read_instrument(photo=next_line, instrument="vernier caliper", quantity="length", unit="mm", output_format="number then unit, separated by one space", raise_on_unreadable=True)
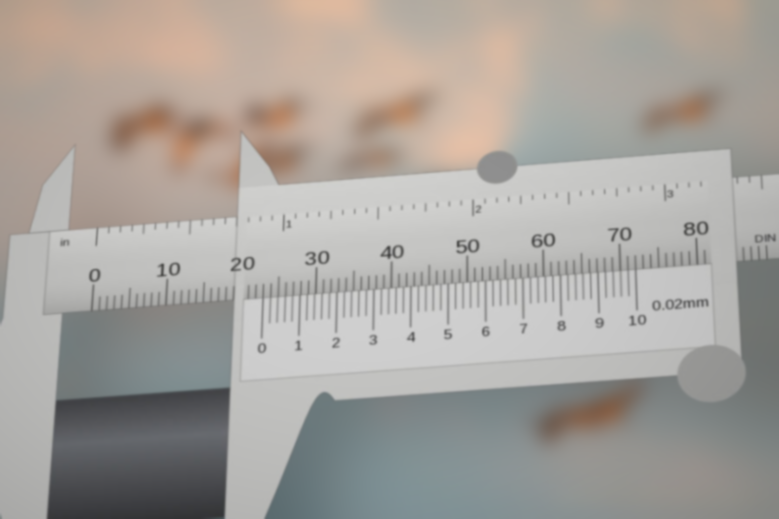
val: 23.0 mm
